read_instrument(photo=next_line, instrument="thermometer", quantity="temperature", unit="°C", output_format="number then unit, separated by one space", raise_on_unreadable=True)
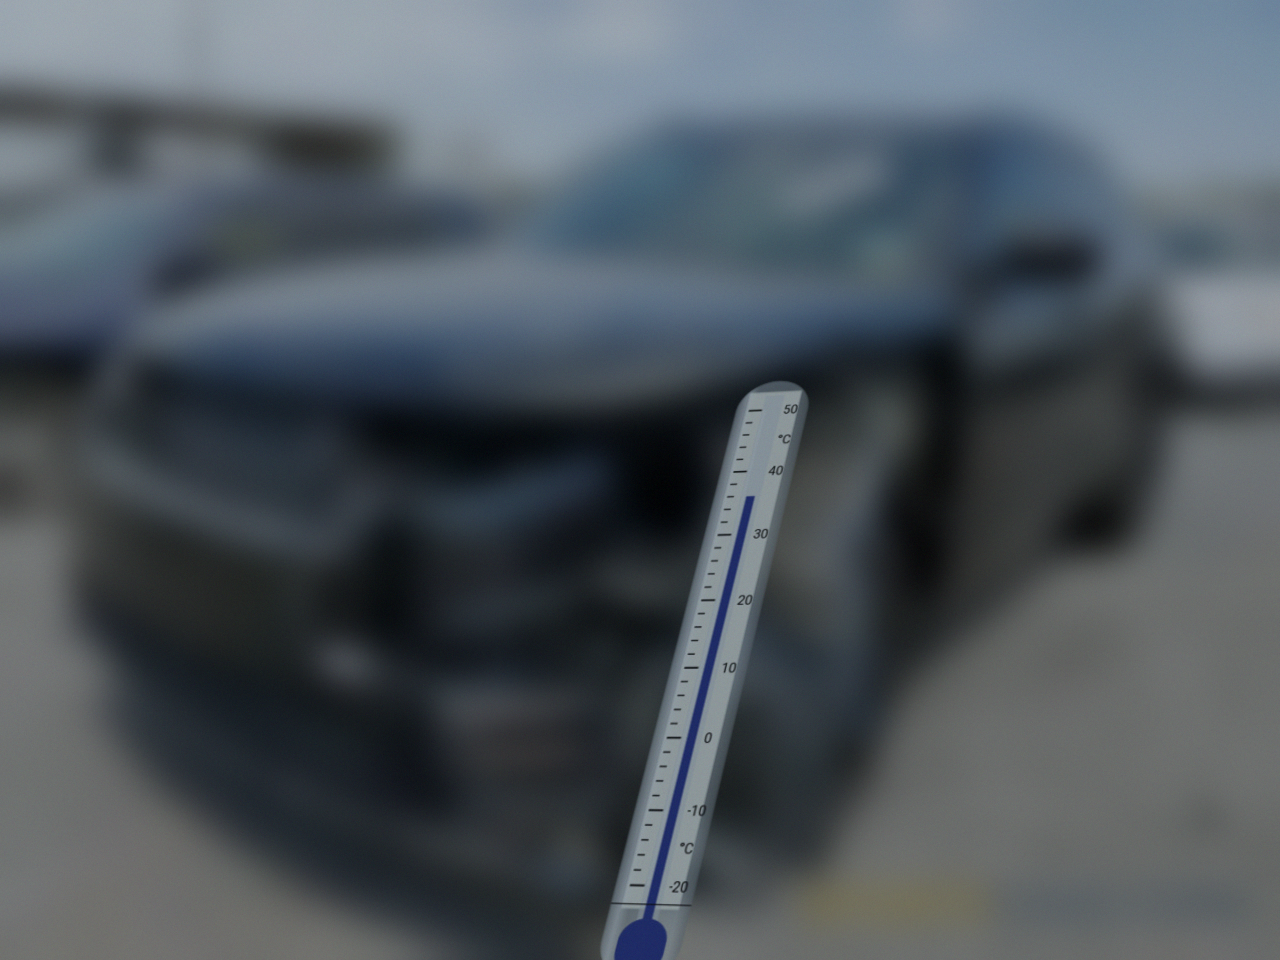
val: 36 °C
